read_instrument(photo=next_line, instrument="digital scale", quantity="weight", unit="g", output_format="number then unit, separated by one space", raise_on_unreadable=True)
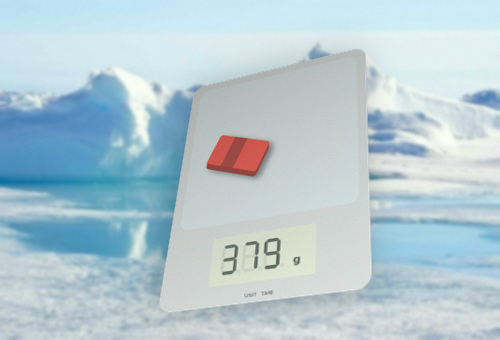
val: 379 g
